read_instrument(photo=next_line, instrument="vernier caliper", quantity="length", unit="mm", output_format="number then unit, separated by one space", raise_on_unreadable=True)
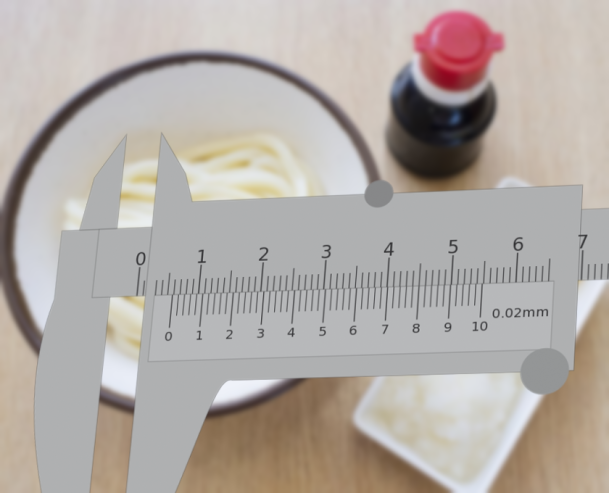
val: 5.8 mm
